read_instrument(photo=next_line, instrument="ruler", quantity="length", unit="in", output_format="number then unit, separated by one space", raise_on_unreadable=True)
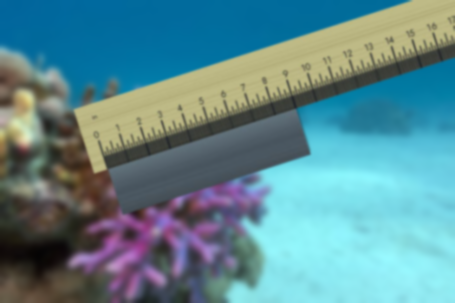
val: 9 in
